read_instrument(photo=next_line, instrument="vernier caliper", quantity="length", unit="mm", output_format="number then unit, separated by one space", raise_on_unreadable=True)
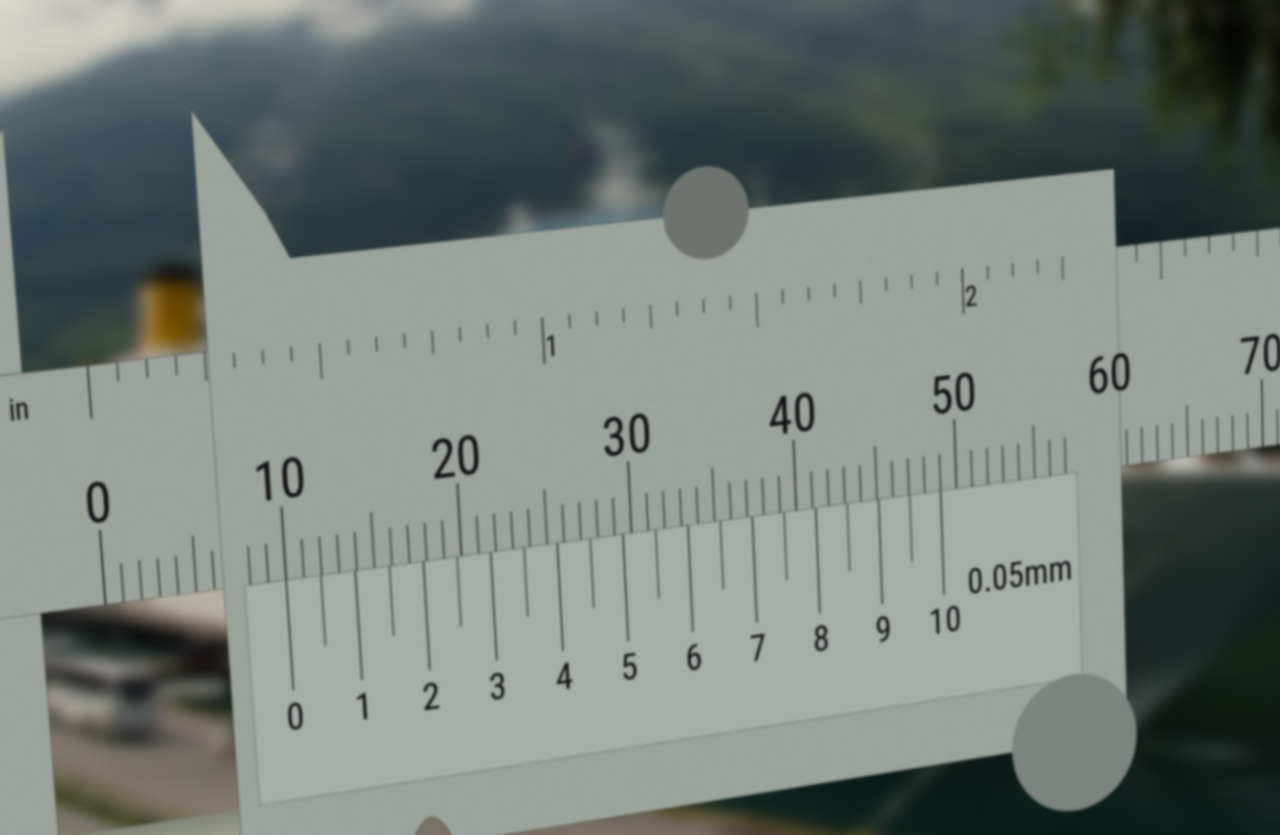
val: 10.0 mm
